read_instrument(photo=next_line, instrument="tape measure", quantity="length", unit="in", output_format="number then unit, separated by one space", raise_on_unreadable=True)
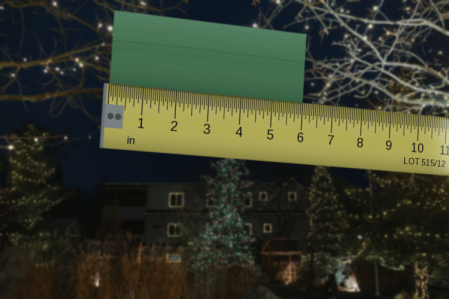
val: 6 in
